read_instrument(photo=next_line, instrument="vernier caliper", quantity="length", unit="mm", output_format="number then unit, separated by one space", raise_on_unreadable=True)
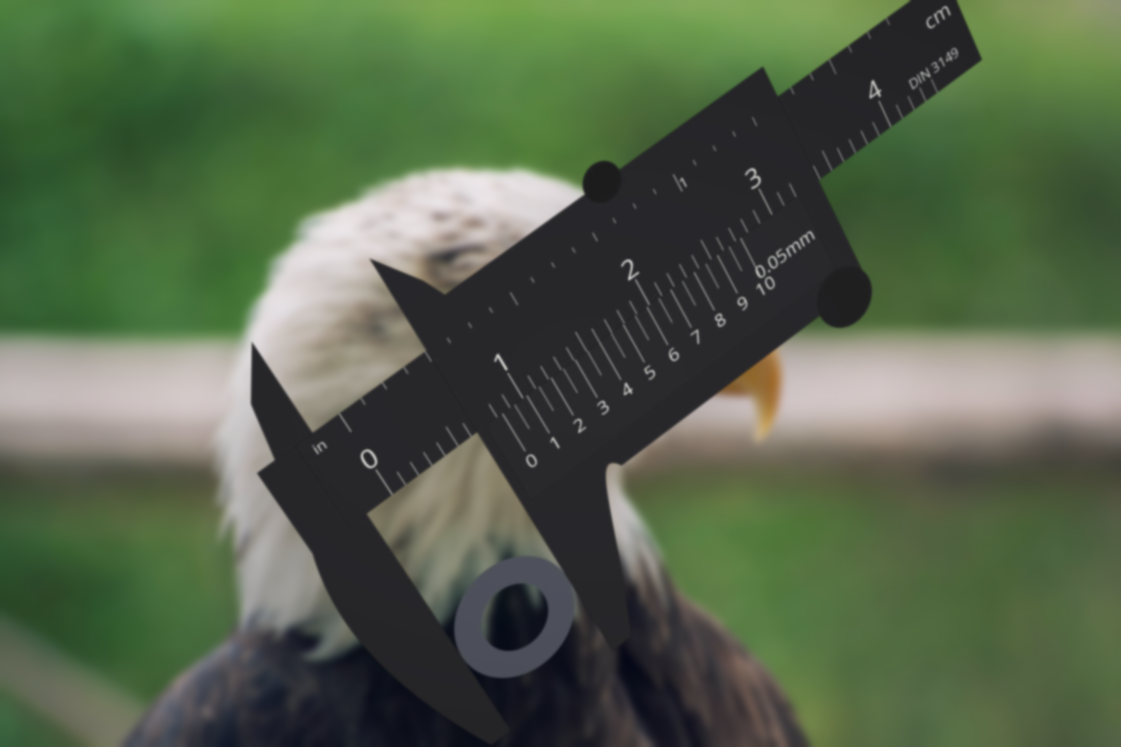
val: 8.4 mm
